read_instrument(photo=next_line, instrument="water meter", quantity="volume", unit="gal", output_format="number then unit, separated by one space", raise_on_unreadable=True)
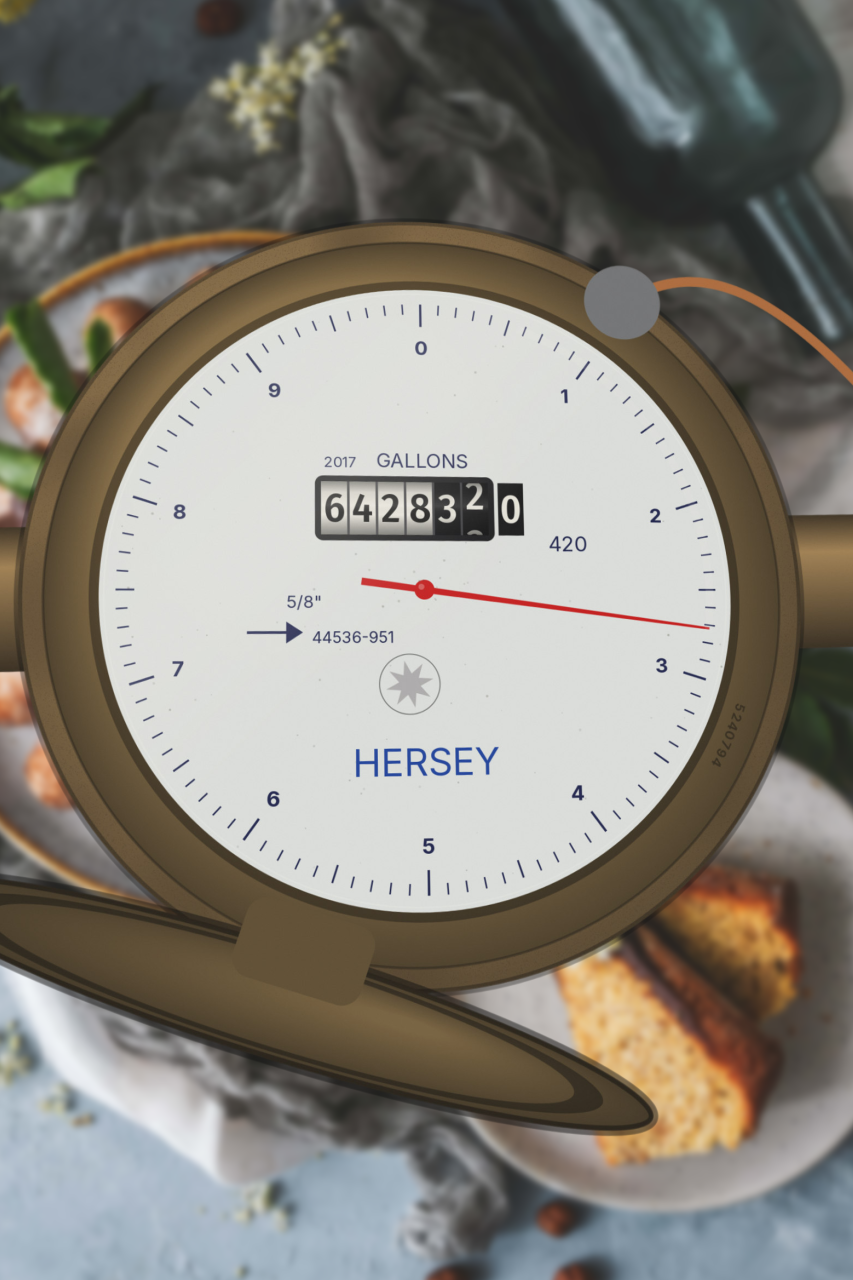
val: 6428322.7 gal
